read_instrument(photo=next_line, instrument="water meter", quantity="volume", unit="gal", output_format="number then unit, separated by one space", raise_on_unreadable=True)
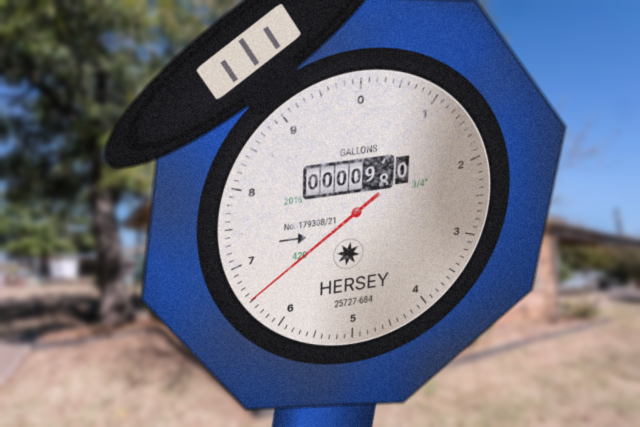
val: 976.5 gal
